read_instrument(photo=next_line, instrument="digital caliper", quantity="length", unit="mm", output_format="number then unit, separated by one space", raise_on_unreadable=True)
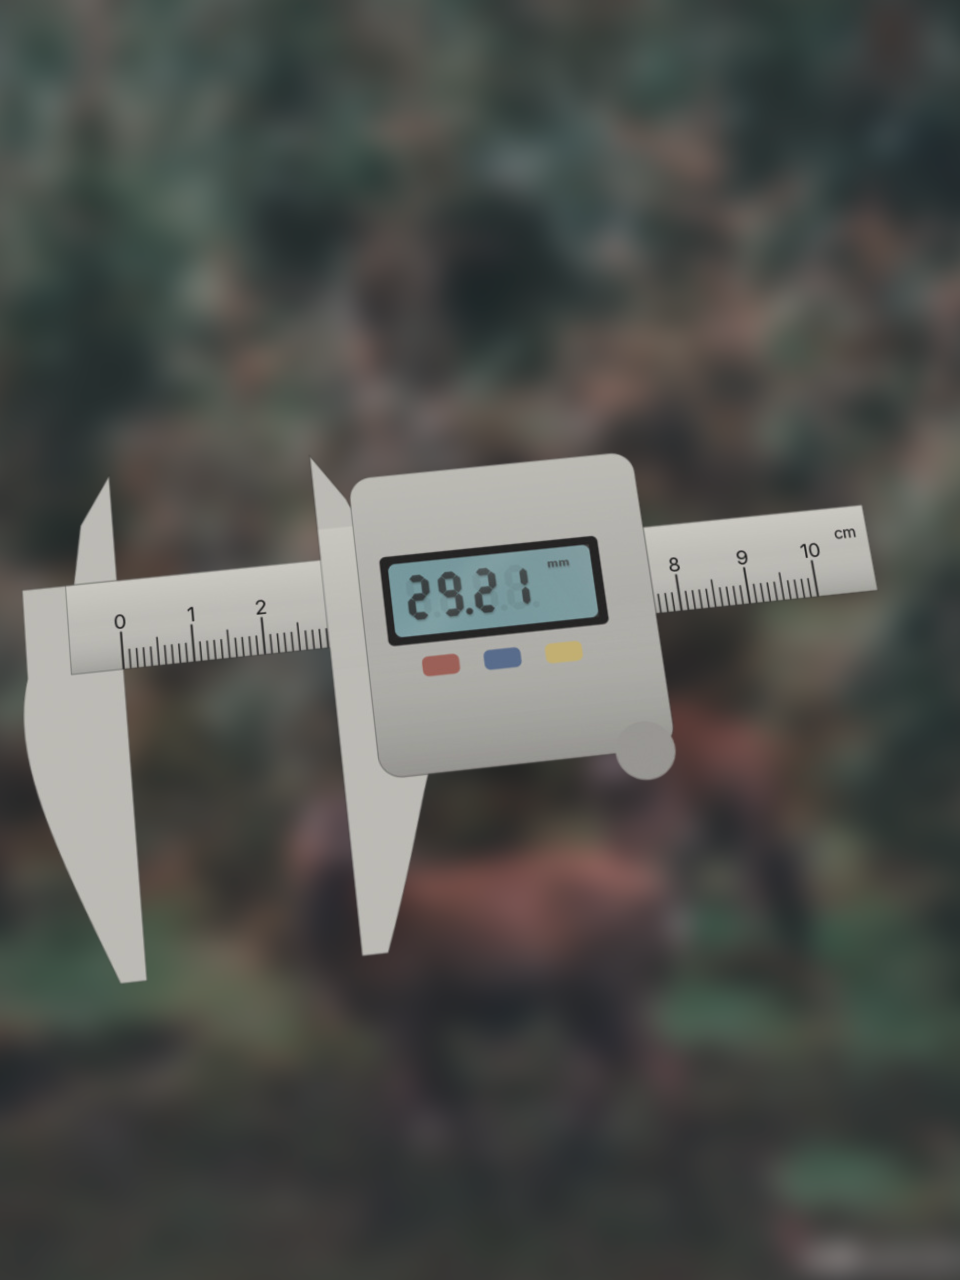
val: 29.21 mm
